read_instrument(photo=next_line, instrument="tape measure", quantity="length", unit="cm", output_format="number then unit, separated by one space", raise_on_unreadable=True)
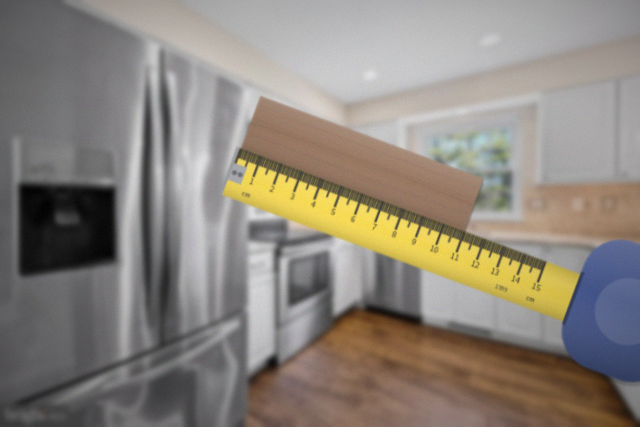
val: 11 cm
